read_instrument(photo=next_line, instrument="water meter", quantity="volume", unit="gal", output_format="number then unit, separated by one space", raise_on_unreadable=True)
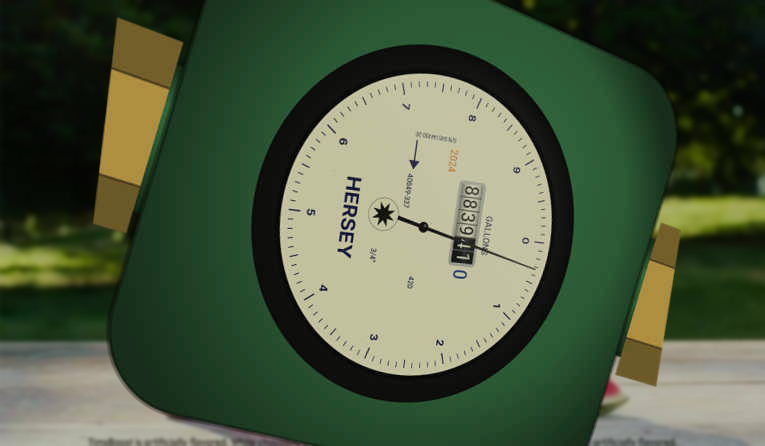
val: 8839410.3 gal
